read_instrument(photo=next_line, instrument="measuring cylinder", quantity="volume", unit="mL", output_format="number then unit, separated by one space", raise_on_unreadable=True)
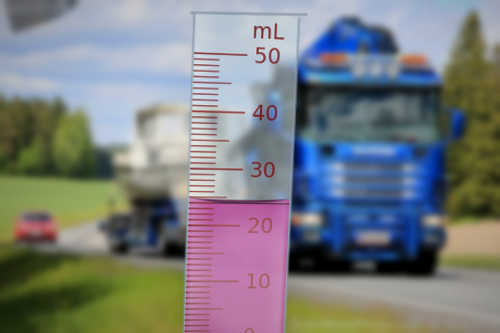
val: 24 mL
